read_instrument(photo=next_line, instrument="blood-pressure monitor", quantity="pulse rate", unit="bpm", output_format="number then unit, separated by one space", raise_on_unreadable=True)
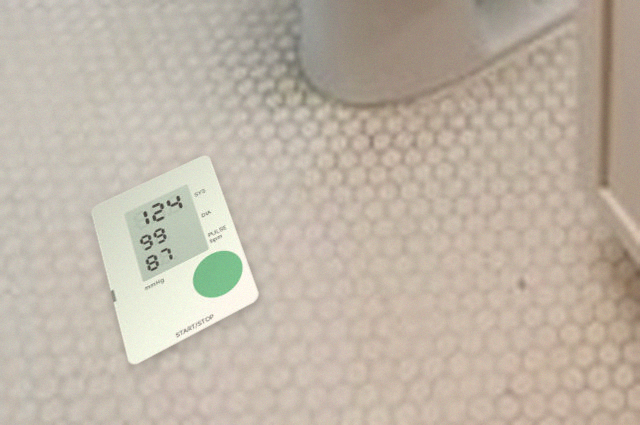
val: 87 bpm
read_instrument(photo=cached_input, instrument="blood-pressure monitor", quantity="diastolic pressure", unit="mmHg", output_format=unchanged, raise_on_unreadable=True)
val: 99 mmHg
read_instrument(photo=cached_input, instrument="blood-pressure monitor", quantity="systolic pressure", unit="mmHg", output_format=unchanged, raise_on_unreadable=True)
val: 124 mmHg
